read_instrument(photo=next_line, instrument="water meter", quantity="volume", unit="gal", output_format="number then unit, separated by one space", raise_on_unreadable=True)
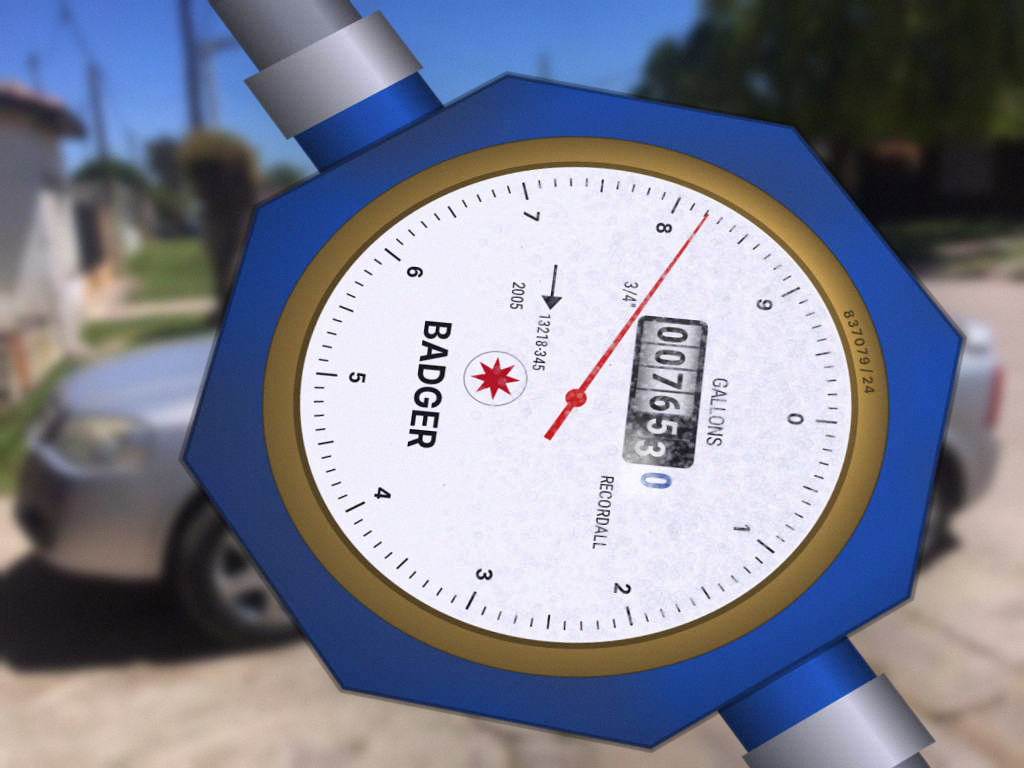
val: 76528.2 gal
